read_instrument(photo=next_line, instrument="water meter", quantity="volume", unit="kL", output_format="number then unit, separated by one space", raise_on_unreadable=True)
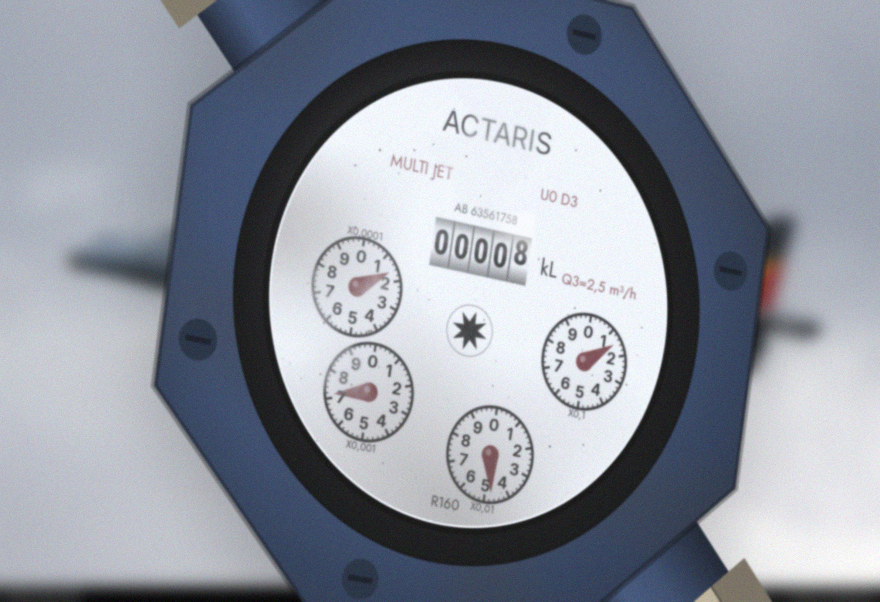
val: 8.1471 kL
